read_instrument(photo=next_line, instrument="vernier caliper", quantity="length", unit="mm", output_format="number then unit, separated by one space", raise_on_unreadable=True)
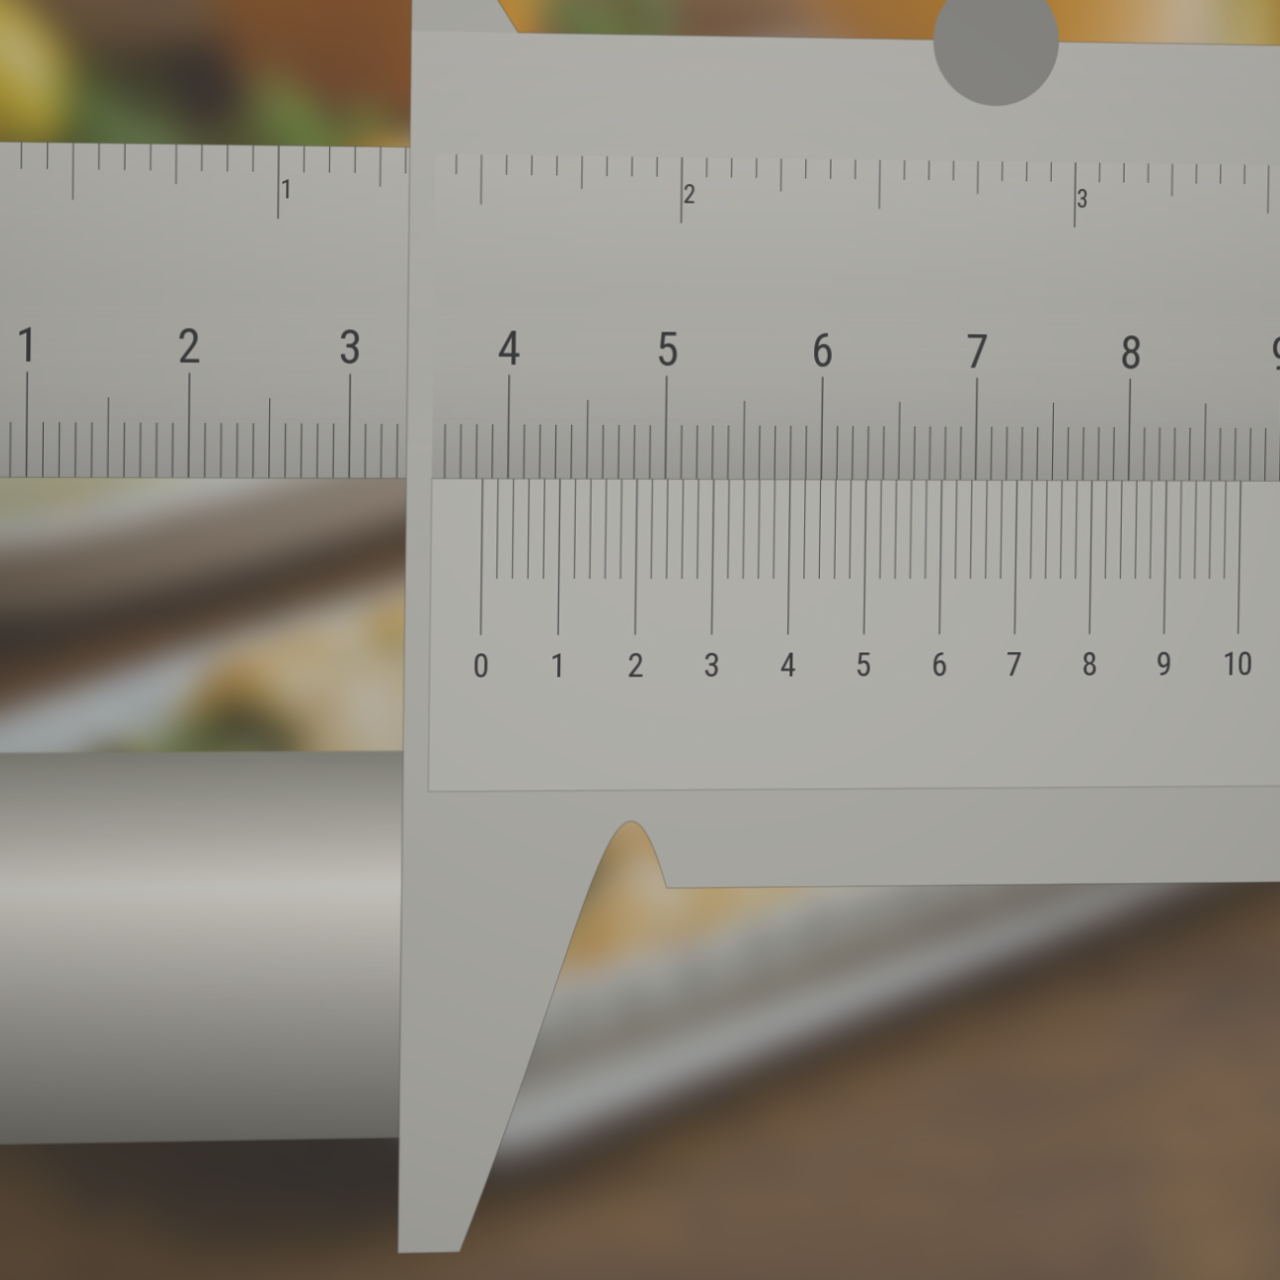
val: 38.4 mm
